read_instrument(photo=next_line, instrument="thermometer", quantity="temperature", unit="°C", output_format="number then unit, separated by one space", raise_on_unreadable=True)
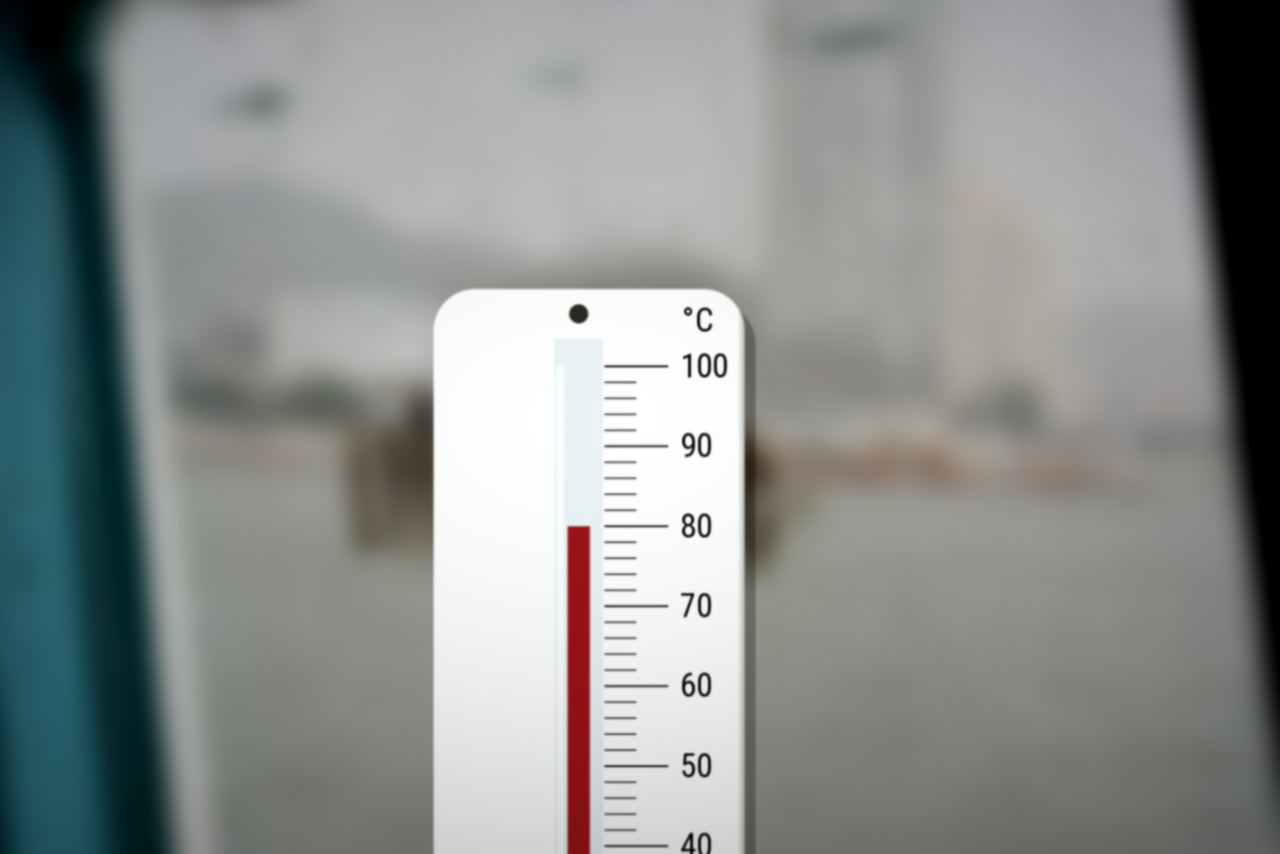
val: 80 °C
